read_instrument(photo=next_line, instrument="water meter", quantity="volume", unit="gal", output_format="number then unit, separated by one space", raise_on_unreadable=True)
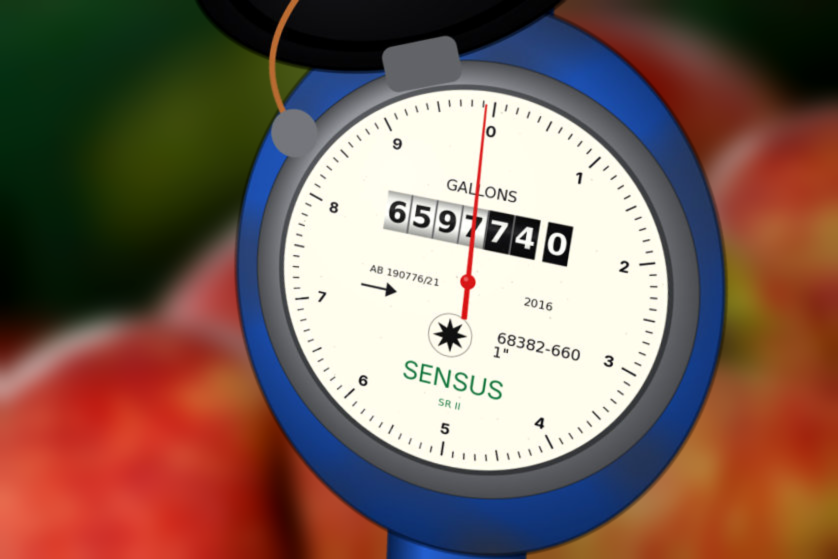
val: 6597739.9 gal
